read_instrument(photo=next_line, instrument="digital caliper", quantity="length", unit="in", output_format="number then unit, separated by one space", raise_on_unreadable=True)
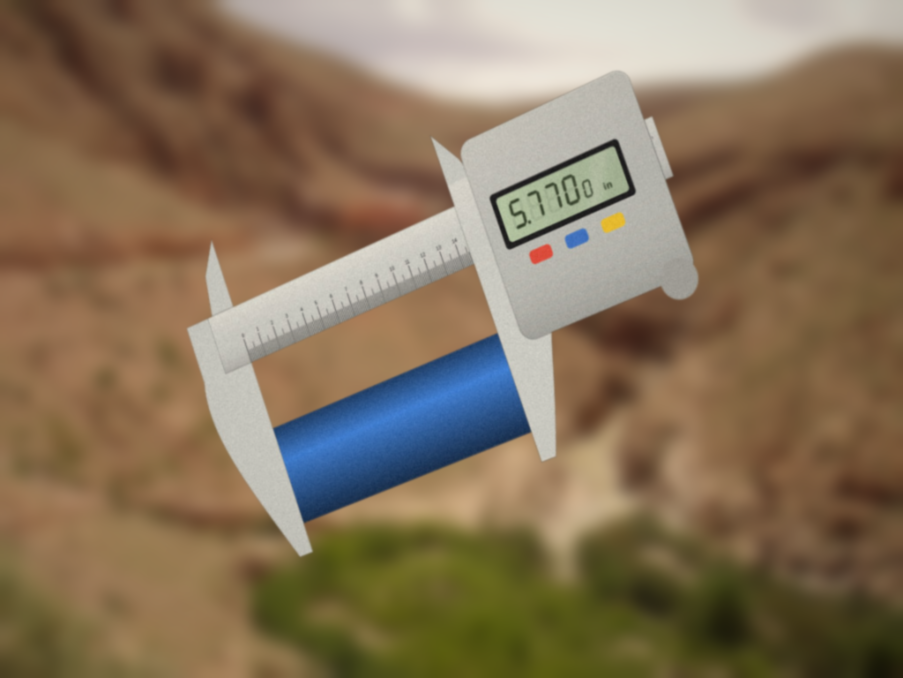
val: 5.7700 in
